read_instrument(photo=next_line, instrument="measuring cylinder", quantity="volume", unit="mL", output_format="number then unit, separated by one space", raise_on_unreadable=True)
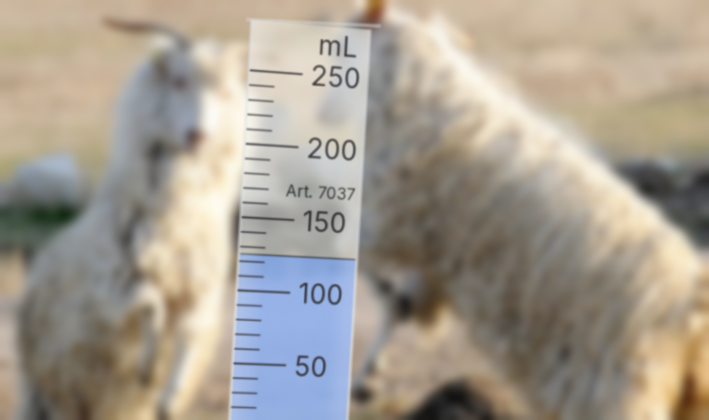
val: 125 mL
